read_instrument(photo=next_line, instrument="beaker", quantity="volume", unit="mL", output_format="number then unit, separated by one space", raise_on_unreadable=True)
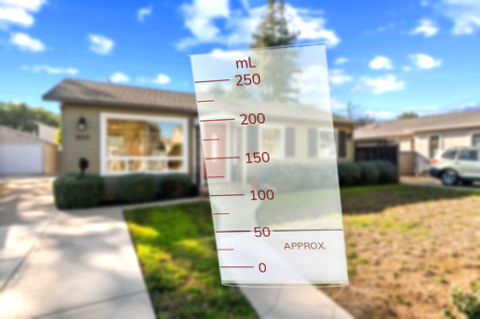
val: 50 mL
